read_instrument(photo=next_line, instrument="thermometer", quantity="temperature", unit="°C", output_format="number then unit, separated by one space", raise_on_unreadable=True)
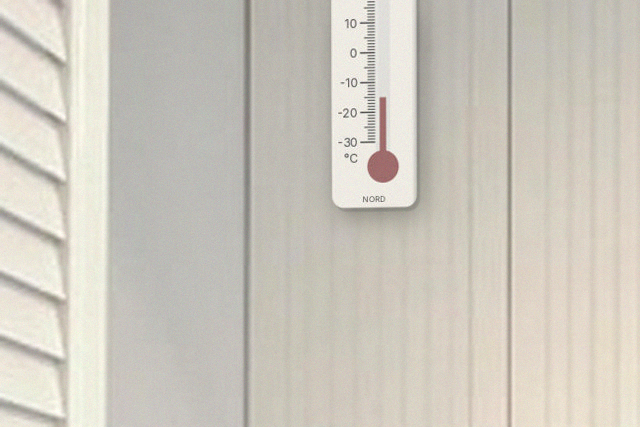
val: -15 °C
